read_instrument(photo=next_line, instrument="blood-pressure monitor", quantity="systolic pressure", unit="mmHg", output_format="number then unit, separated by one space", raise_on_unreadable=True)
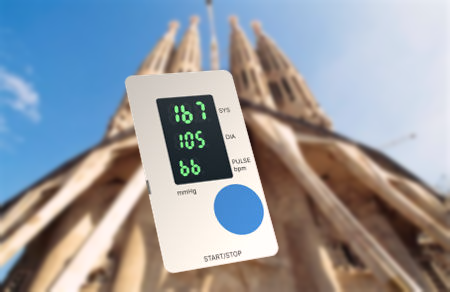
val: 167 mmHg
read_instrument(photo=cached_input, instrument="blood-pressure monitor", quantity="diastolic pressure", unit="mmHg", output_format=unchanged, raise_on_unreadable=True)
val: 105 mmHg
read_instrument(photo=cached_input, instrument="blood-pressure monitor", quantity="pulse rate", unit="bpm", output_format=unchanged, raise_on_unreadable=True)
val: 66 bpm
